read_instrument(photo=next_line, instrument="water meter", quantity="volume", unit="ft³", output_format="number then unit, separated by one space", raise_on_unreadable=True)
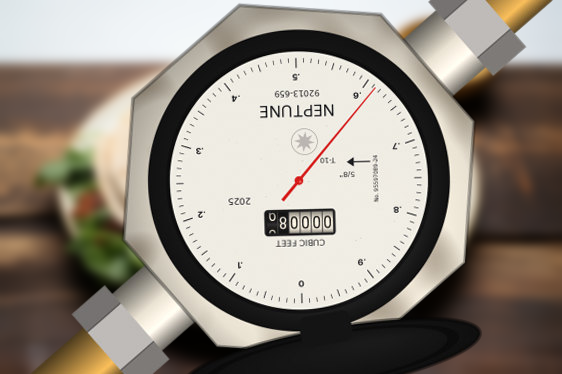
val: 88.61 ft³
